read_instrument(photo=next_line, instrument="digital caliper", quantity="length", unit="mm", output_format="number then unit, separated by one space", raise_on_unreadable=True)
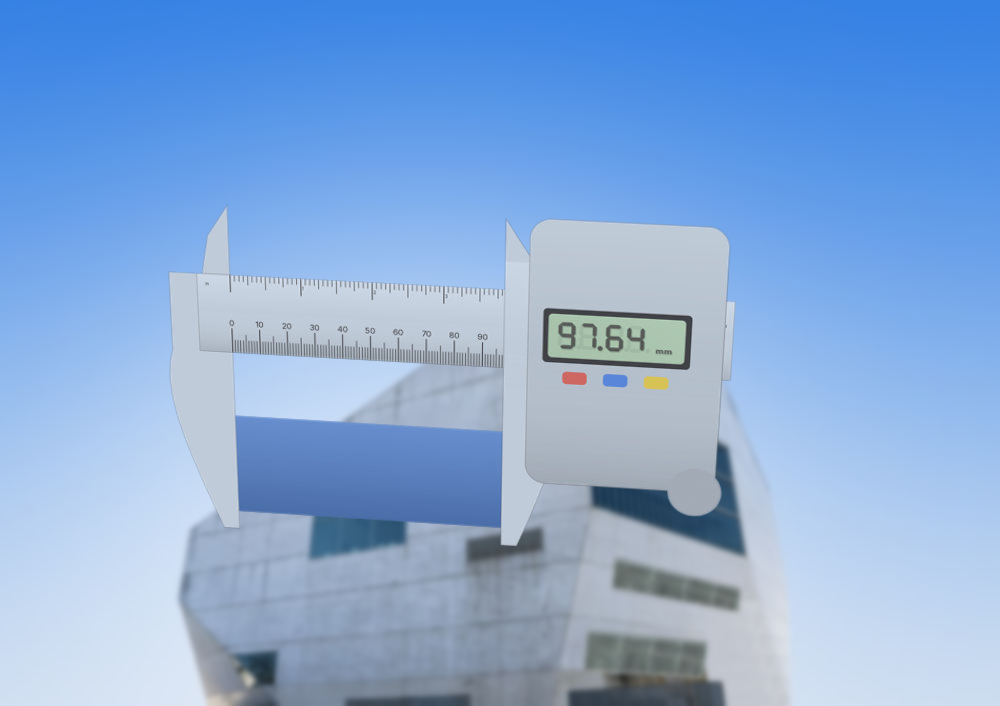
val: 97.64 mm
